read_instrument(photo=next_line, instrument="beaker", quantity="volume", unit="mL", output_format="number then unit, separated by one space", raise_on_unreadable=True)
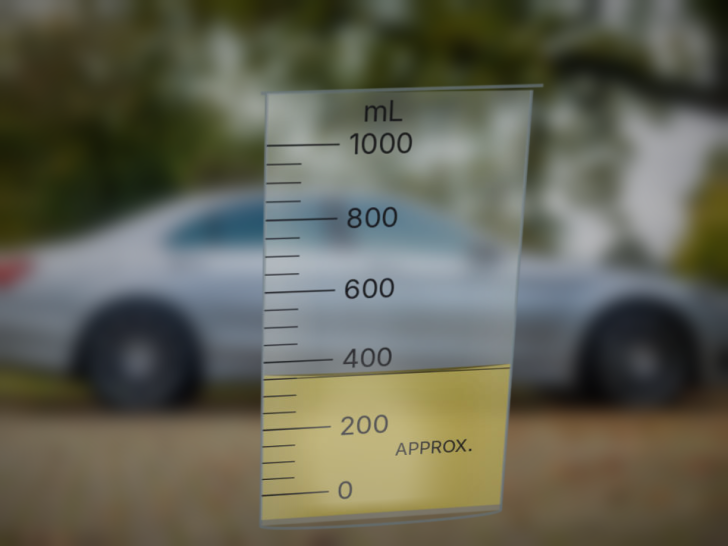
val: 350 mL
